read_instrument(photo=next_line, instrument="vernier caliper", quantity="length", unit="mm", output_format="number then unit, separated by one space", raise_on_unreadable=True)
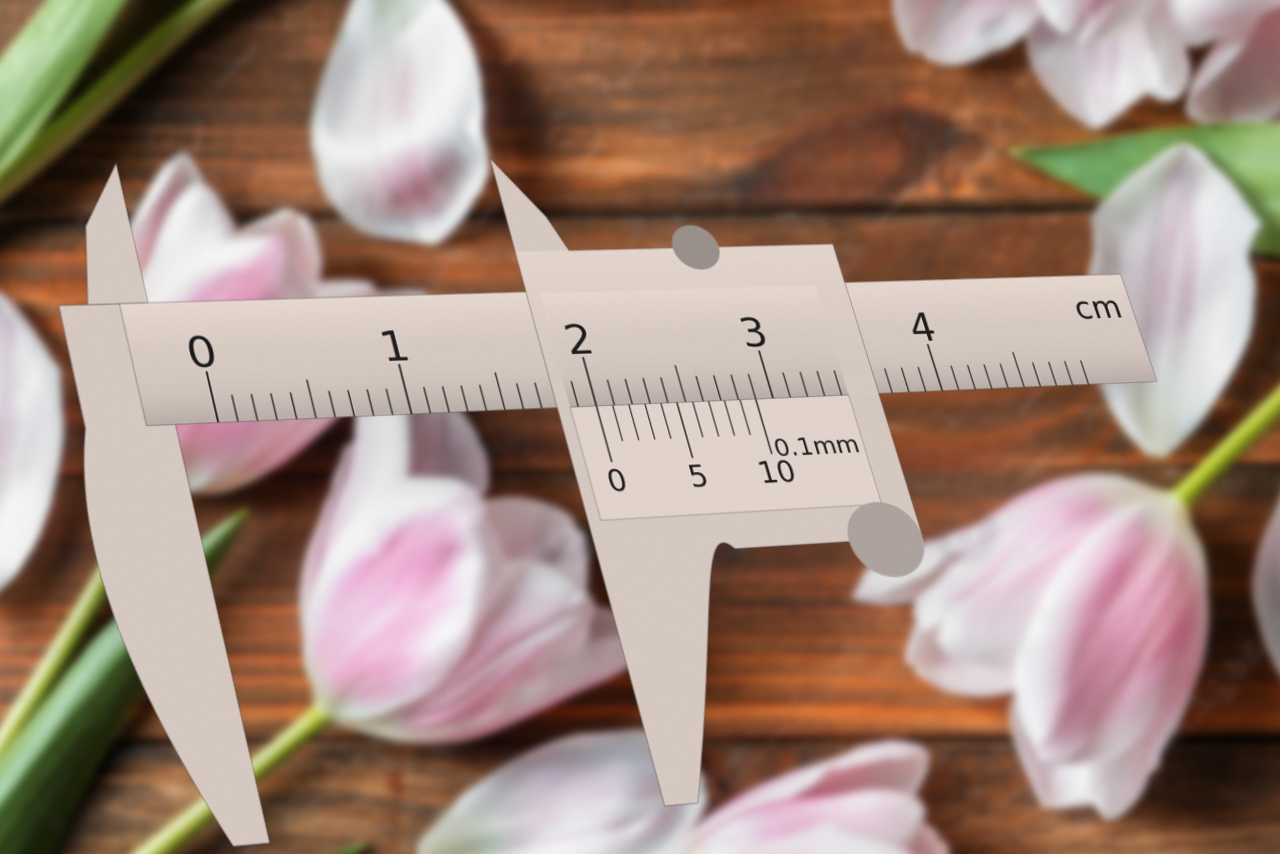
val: 20.0 mm
